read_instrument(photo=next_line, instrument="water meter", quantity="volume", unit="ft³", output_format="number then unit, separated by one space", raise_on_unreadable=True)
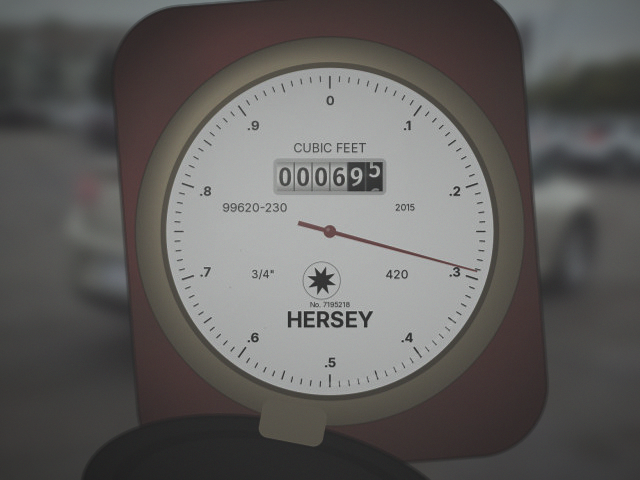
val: 695.29 ft³
